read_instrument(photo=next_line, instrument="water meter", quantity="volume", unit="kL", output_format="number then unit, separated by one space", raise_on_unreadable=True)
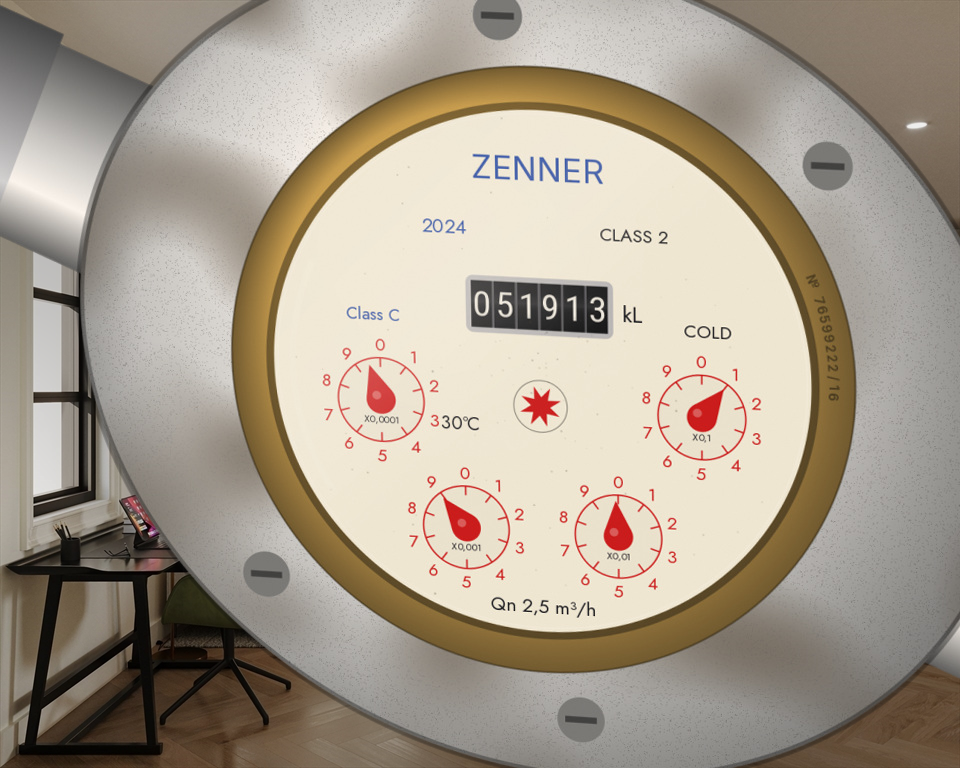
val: 51913.0989 kL
